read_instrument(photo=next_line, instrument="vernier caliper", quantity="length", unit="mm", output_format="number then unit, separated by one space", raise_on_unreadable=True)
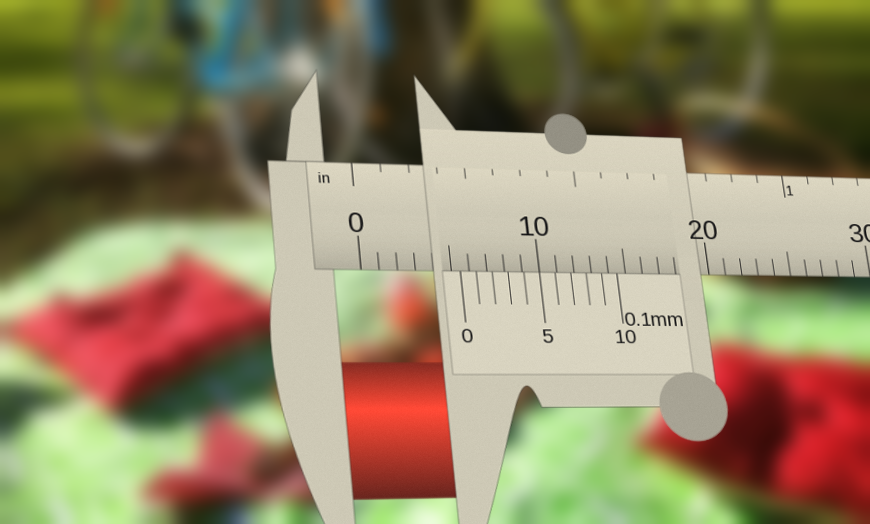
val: 5.5 mm
